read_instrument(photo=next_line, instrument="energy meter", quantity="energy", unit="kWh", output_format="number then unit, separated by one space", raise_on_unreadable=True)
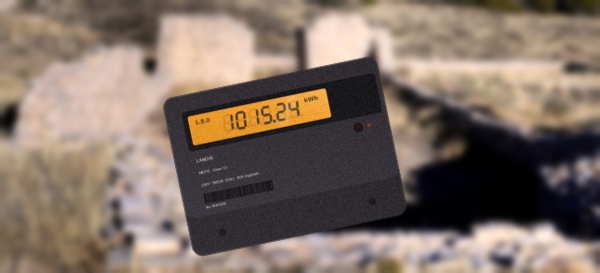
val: 1015.24 kWh
